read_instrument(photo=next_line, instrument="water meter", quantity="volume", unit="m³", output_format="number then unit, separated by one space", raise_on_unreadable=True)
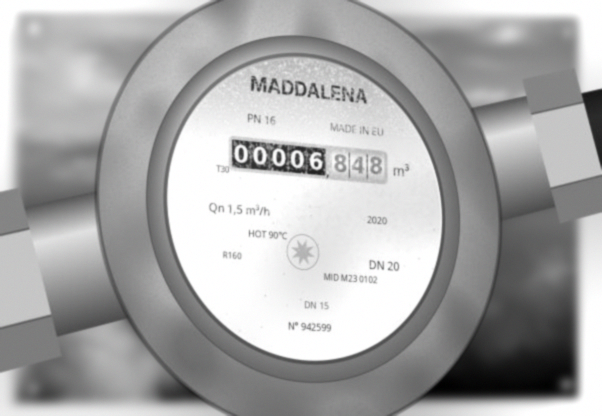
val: 6.848 m³
